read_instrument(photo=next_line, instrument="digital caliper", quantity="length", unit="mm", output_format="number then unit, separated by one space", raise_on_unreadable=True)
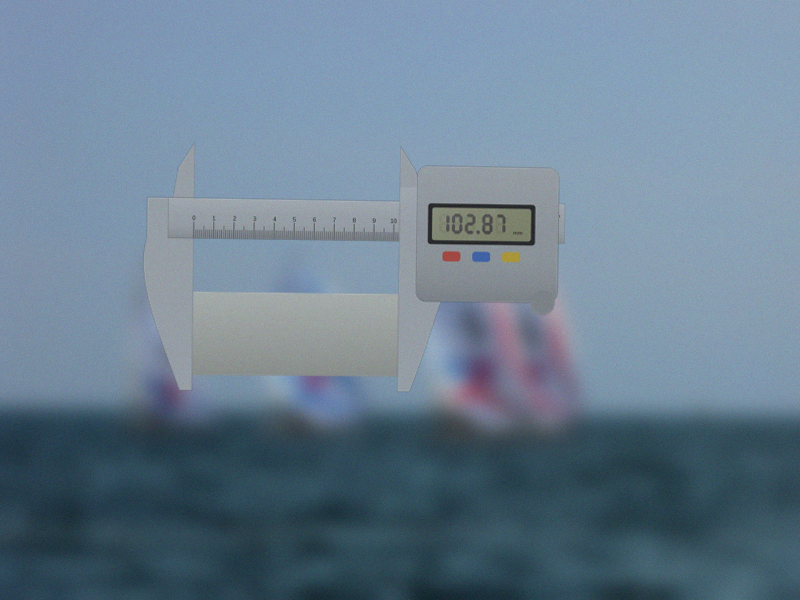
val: 102.87 mm
